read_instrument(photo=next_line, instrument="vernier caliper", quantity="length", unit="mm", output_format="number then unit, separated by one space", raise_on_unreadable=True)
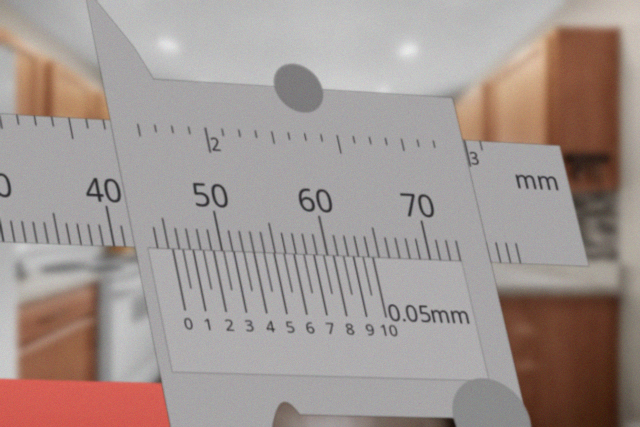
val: 45.4 mm
